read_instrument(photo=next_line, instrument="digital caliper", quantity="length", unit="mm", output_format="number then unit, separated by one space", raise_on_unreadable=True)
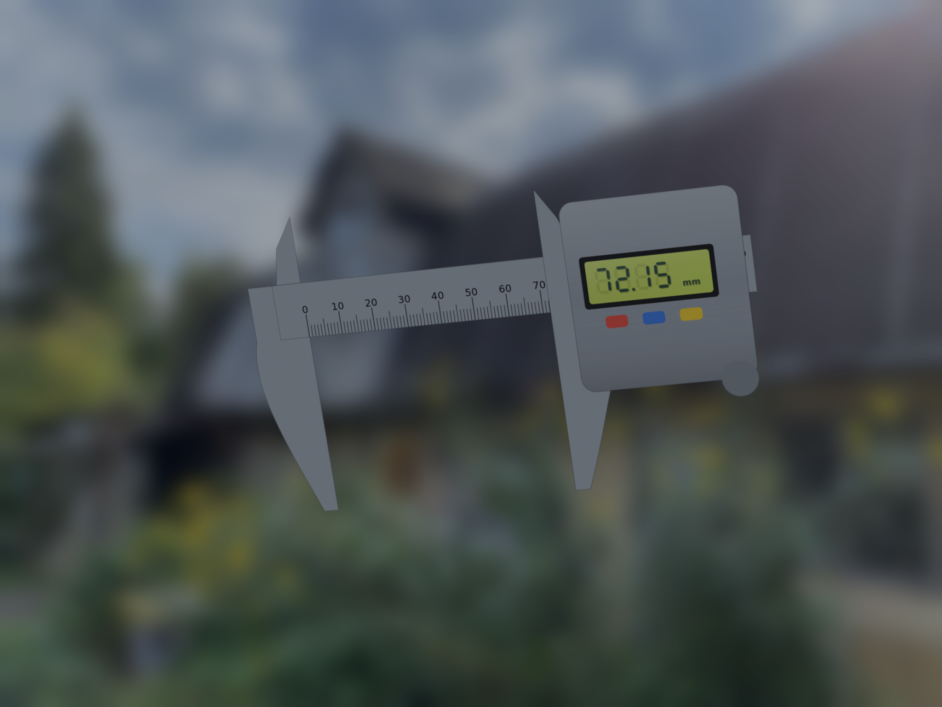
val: 72.15 mm
